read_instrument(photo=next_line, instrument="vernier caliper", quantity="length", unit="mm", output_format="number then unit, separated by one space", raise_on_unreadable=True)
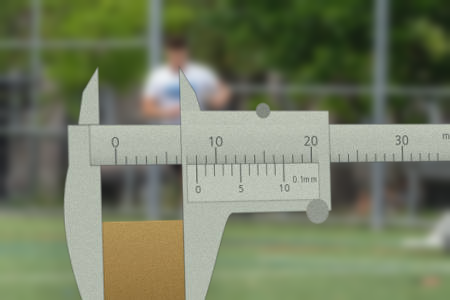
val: 8.0 mm
